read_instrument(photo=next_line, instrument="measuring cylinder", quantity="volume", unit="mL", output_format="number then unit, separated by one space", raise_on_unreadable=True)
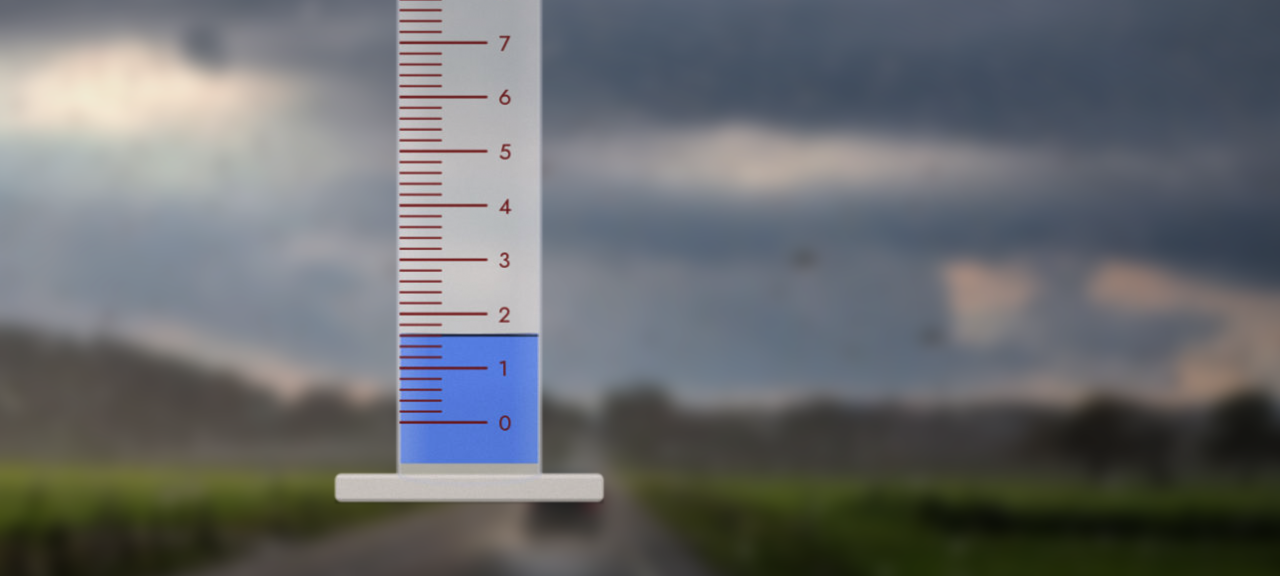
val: 1.6 mL
